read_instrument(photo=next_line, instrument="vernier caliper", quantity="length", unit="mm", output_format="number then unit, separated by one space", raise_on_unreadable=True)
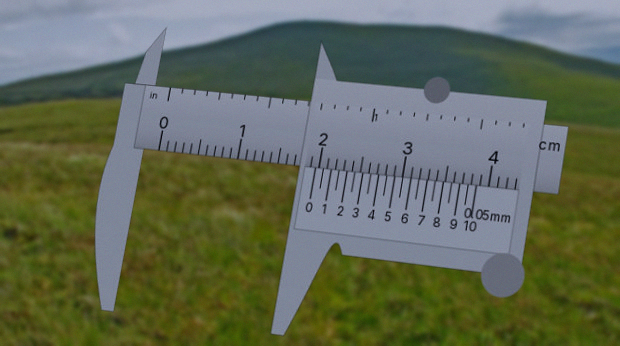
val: 19.6 mm
